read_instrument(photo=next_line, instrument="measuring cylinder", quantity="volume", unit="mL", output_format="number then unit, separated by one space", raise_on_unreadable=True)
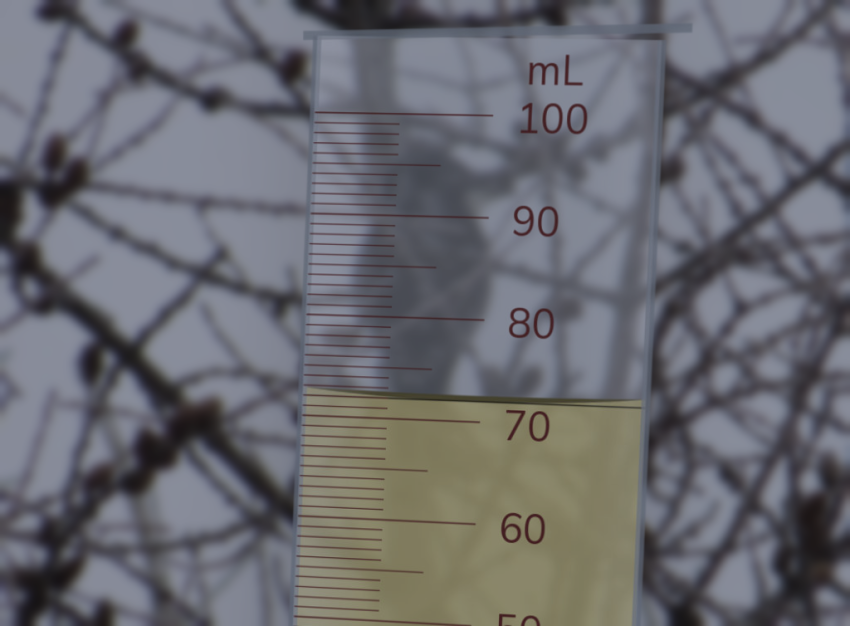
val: 72 mL
